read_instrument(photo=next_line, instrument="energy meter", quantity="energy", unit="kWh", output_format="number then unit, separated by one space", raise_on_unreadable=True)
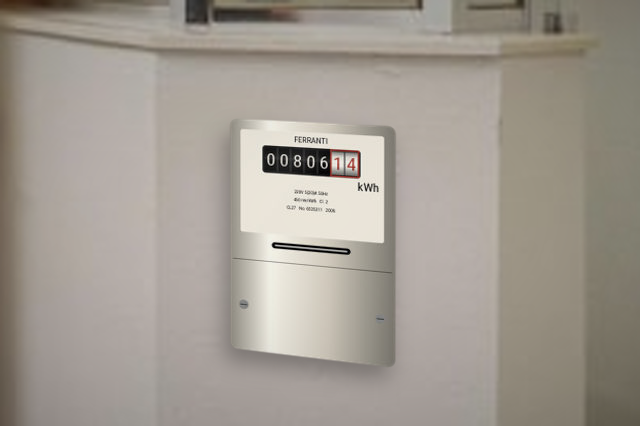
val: 806.14 kWh
